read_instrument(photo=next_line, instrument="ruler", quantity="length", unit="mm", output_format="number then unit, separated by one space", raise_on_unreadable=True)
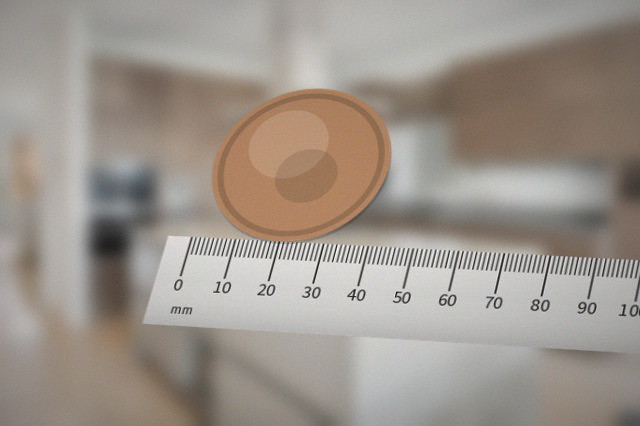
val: 40 mm
